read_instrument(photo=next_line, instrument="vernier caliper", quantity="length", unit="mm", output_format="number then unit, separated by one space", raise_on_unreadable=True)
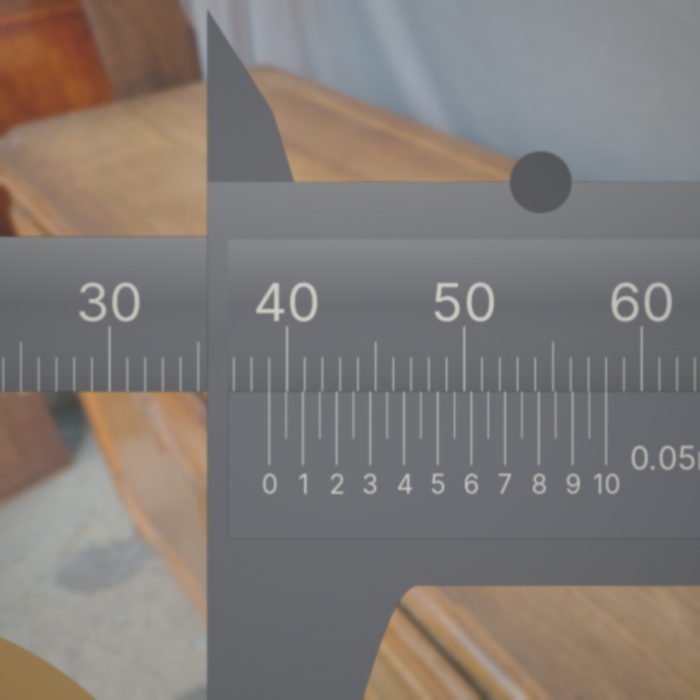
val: 39.0 mm
